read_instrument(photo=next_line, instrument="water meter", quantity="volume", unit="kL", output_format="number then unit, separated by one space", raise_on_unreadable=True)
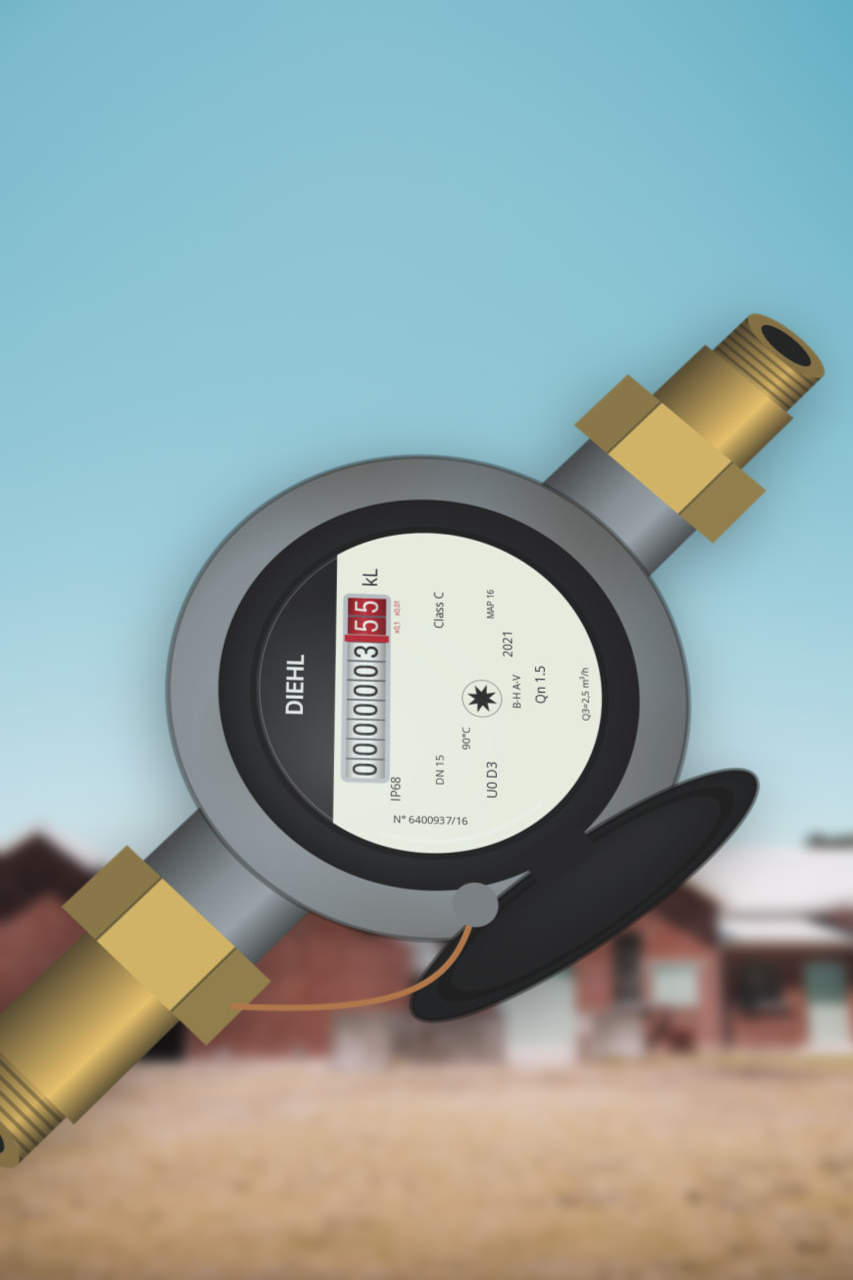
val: 3.55 kL
